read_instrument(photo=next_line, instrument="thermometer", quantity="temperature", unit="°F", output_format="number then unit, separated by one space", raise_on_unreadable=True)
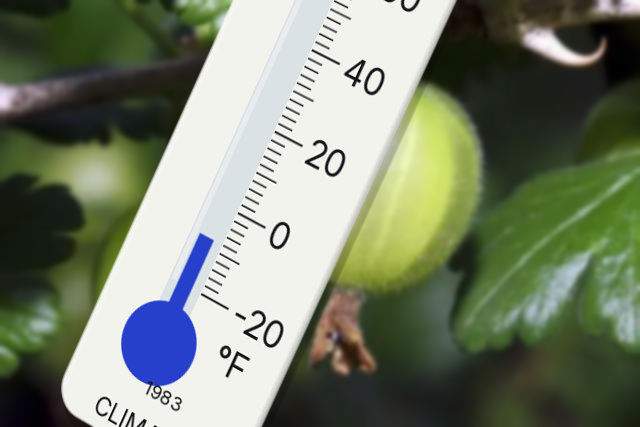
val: -8 °F
